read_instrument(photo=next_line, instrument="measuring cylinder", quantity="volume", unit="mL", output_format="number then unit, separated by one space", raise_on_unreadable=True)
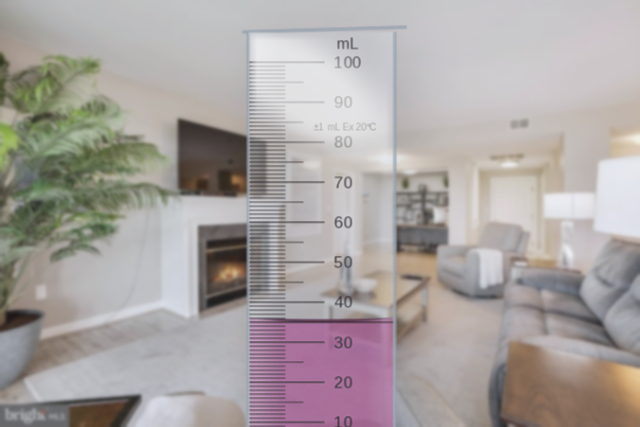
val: 35 mL
